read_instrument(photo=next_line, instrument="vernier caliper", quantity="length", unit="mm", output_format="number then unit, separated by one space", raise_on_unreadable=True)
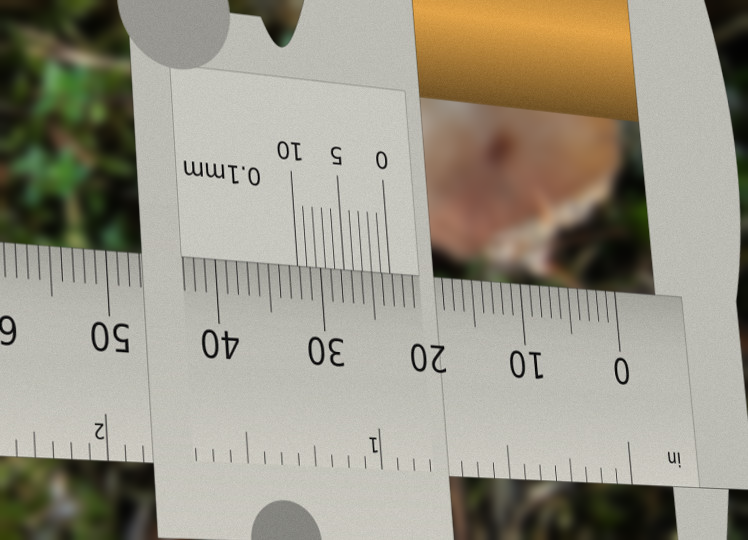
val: 23.2 mm
